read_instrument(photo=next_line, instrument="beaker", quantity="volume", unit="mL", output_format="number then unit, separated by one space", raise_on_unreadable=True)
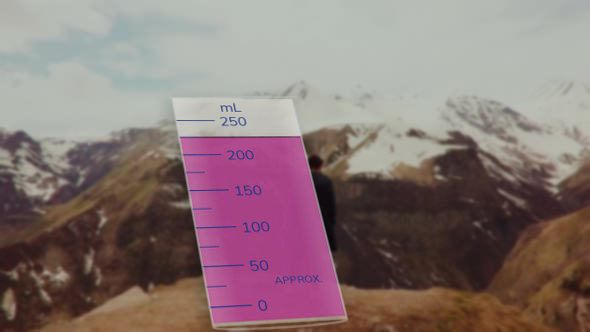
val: 225 mL
